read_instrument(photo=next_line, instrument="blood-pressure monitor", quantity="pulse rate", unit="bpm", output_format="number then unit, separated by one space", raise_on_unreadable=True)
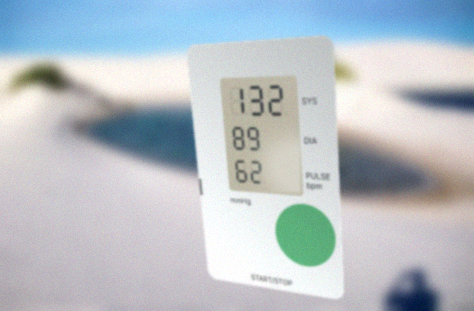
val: 62 bpm
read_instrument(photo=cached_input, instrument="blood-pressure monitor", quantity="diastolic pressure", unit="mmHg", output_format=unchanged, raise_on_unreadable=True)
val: 89 mmHg
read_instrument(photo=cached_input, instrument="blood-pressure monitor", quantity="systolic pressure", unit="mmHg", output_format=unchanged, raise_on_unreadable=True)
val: 132 mmHg
